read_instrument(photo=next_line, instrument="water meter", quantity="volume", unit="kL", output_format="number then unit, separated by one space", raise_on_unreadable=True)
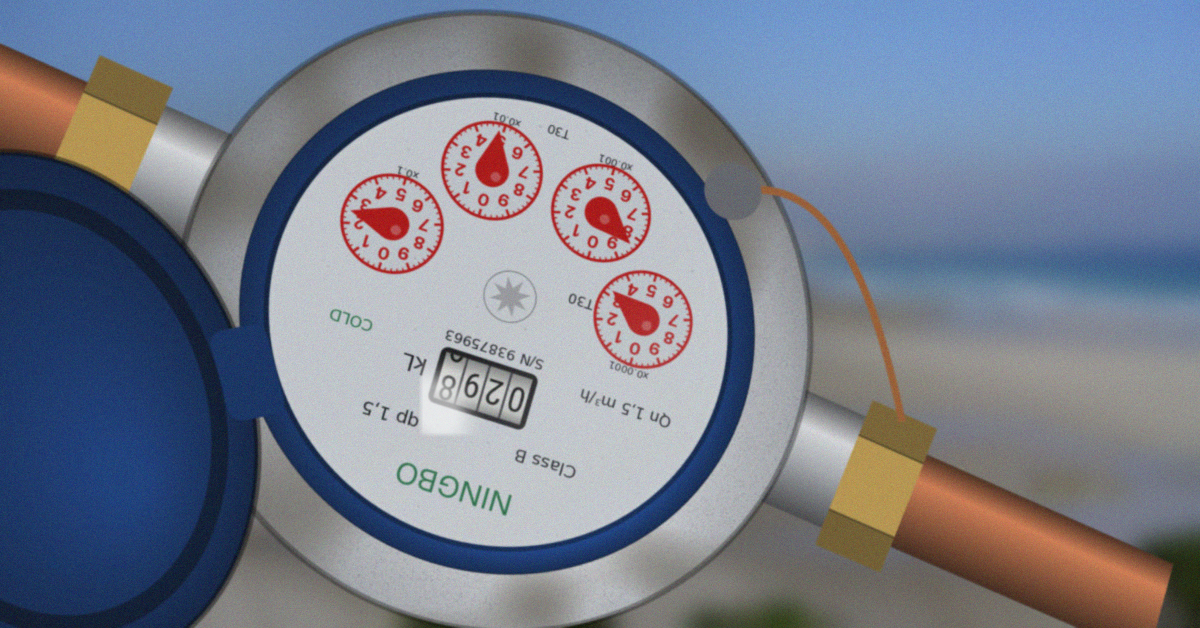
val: 298.2483 kL
